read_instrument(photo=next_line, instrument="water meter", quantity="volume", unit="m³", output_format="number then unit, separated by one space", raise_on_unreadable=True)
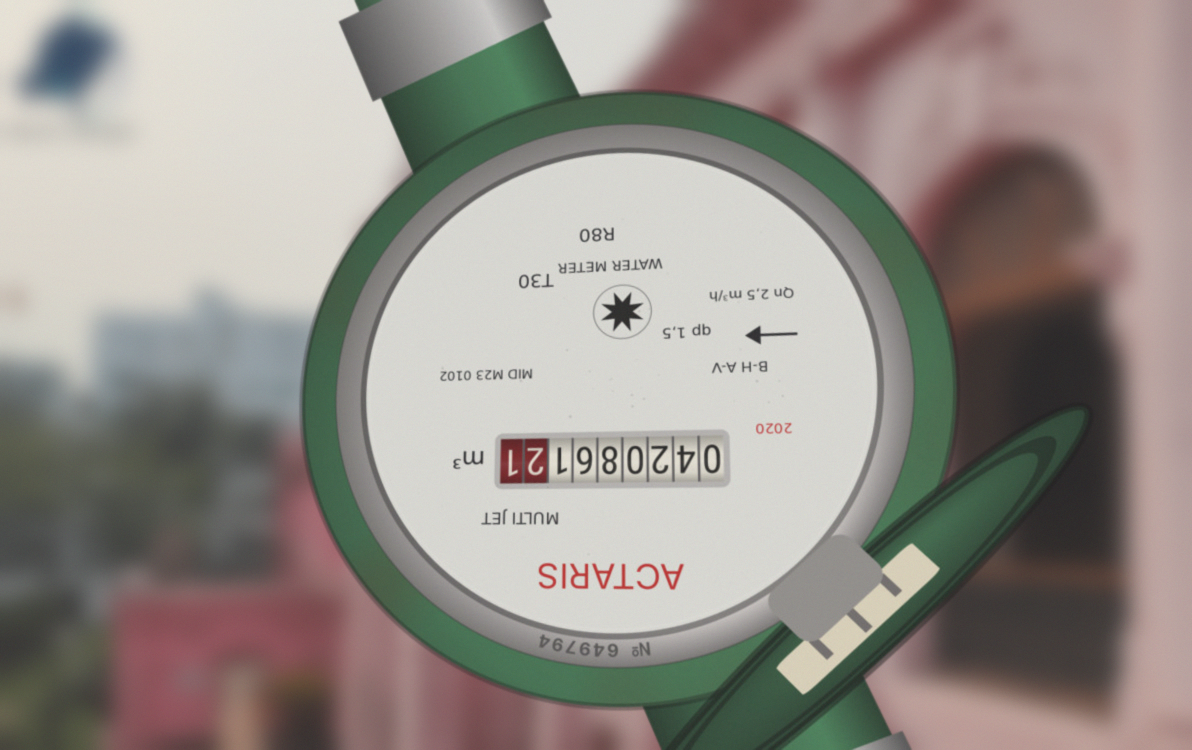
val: 420861.21 m³
